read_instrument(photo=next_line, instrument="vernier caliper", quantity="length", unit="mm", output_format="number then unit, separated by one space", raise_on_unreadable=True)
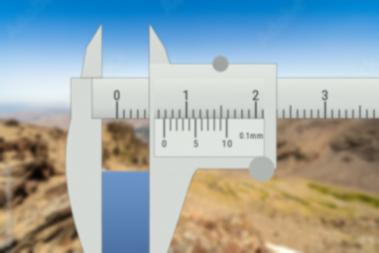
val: 6.8 mm
